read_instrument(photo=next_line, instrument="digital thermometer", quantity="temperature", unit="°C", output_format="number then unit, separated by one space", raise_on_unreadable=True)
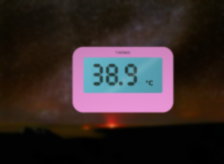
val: 38.9 °C
